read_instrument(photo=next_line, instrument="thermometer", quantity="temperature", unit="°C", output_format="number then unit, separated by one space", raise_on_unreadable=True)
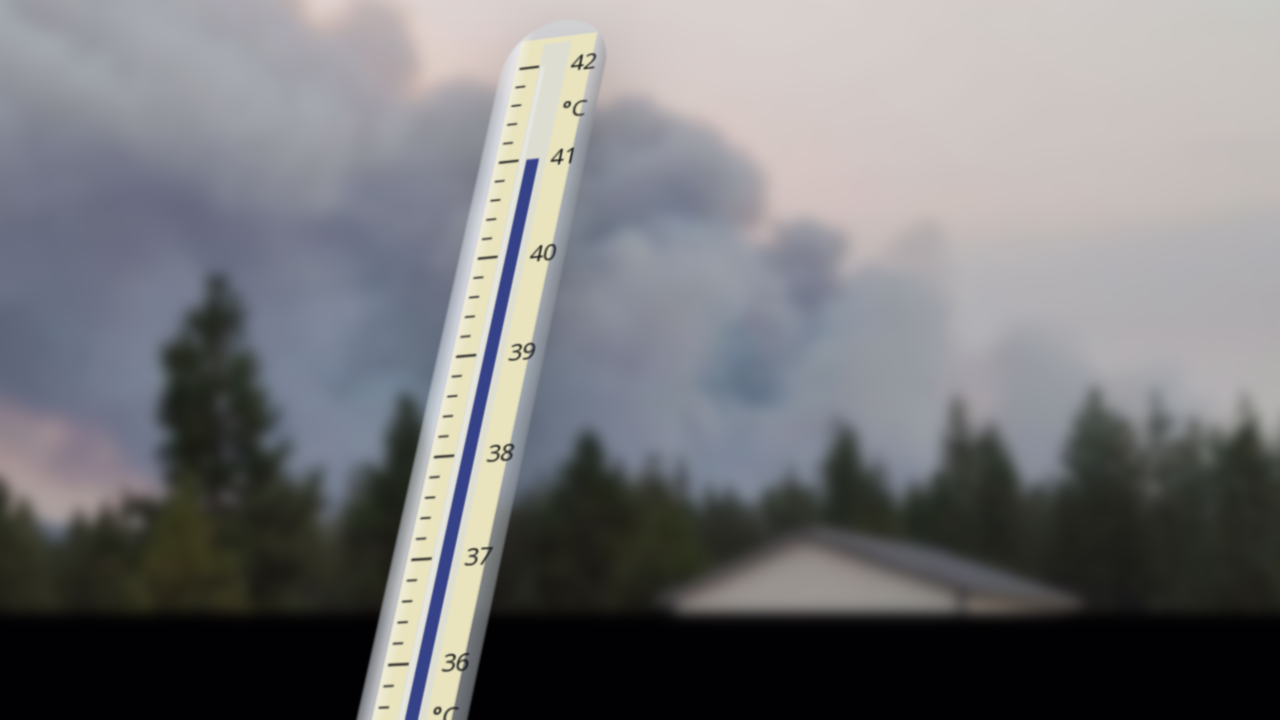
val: 41 °C
